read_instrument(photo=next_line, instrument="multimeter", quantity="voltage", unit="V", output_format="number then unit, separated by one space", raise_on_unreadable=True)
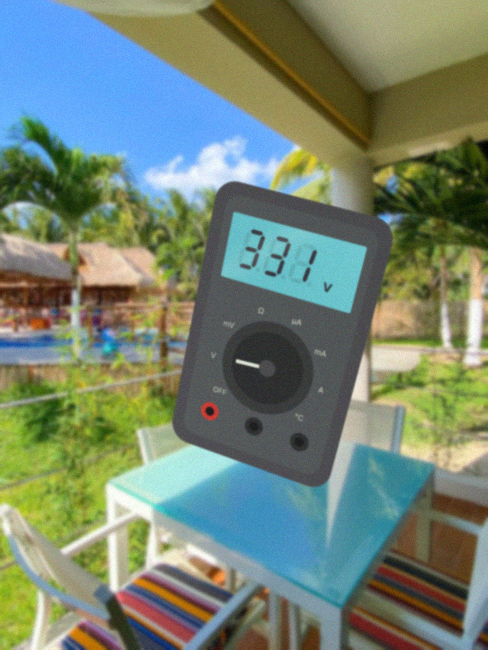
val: 331 V
